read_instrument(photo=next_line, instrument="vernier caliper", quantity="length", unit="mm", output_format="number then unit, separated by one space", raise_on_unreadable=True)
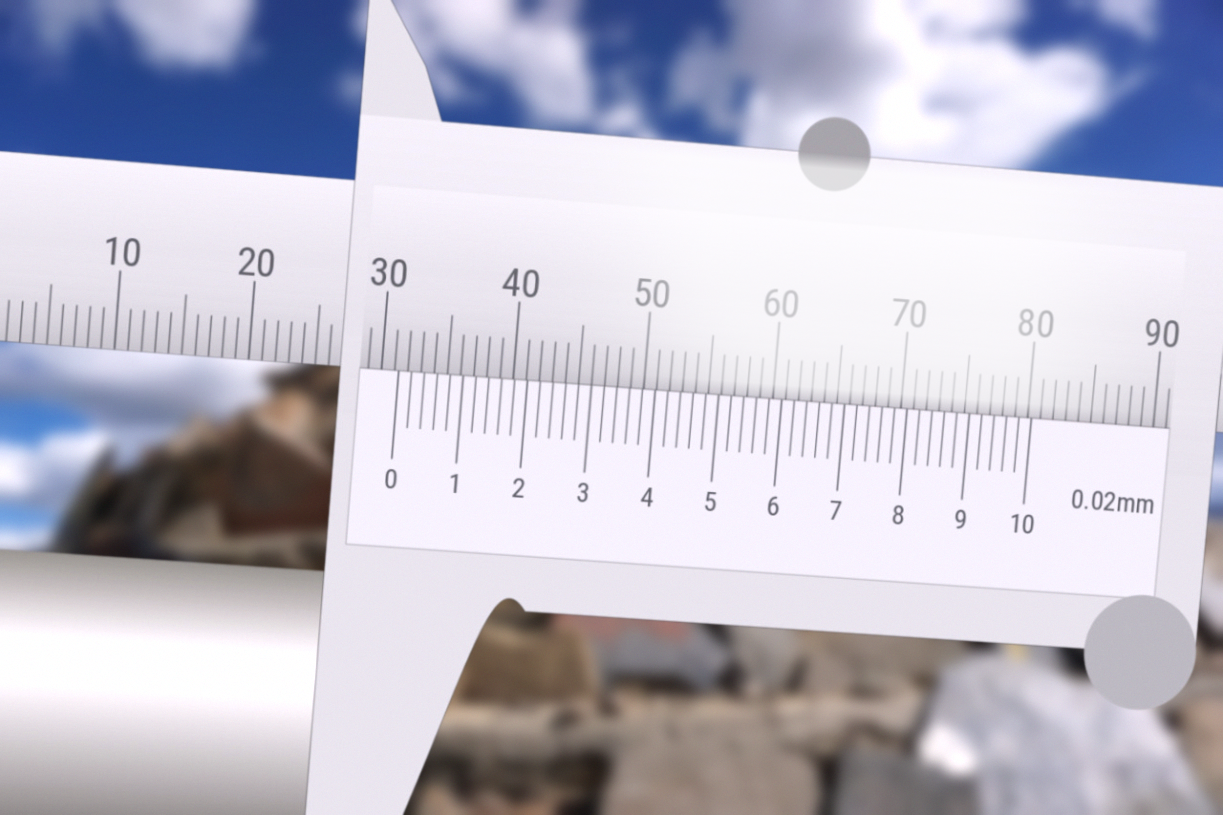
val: 31.3 mm
